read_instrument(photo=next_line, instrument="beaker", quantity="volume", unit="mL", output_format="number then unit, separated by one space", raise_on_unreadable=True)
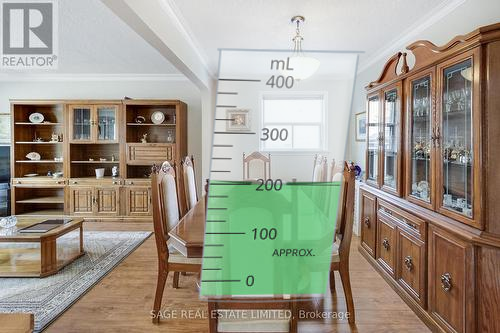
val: 200 mL
